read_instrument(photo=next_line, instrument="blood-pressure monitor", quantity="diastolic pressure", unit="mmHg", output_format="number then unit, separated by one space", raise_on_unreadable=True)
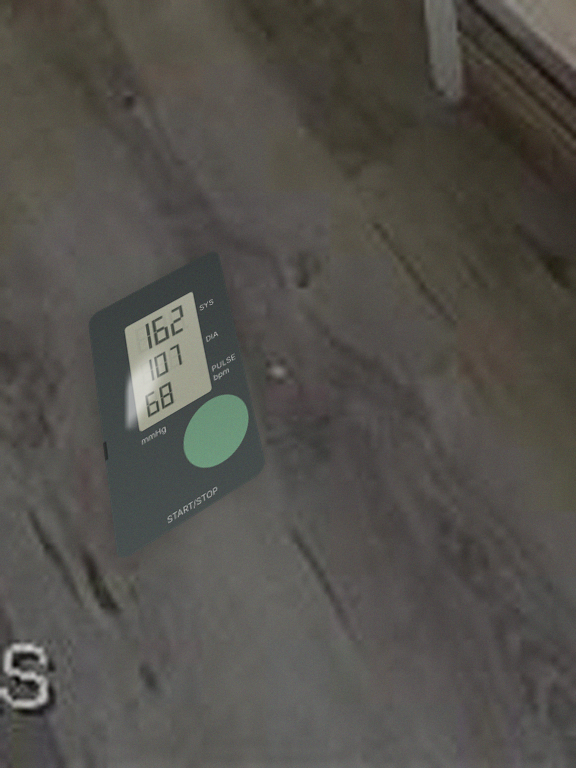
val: 107 mmHg
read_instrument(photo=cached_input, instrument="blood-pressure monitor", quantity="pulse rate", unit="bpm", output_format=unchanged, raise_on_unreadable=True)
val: 68 bpm
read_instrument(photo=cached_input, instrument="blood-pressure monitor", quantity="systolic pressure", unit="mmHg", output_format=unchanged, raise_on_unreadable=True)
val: 162 mmHg
